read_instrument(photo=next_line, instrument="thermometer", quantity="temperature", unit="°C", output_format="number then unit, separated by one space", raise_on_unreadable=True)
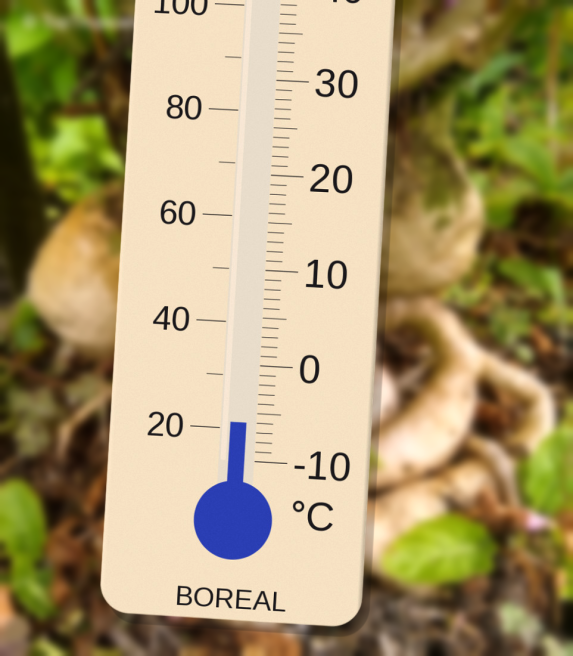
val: -6 °C
